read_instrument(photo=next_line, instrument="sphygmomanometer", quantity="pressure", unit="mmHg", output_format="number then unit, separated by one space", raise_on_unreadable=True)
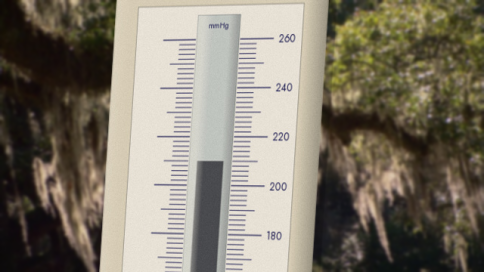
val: 210 mmHg
